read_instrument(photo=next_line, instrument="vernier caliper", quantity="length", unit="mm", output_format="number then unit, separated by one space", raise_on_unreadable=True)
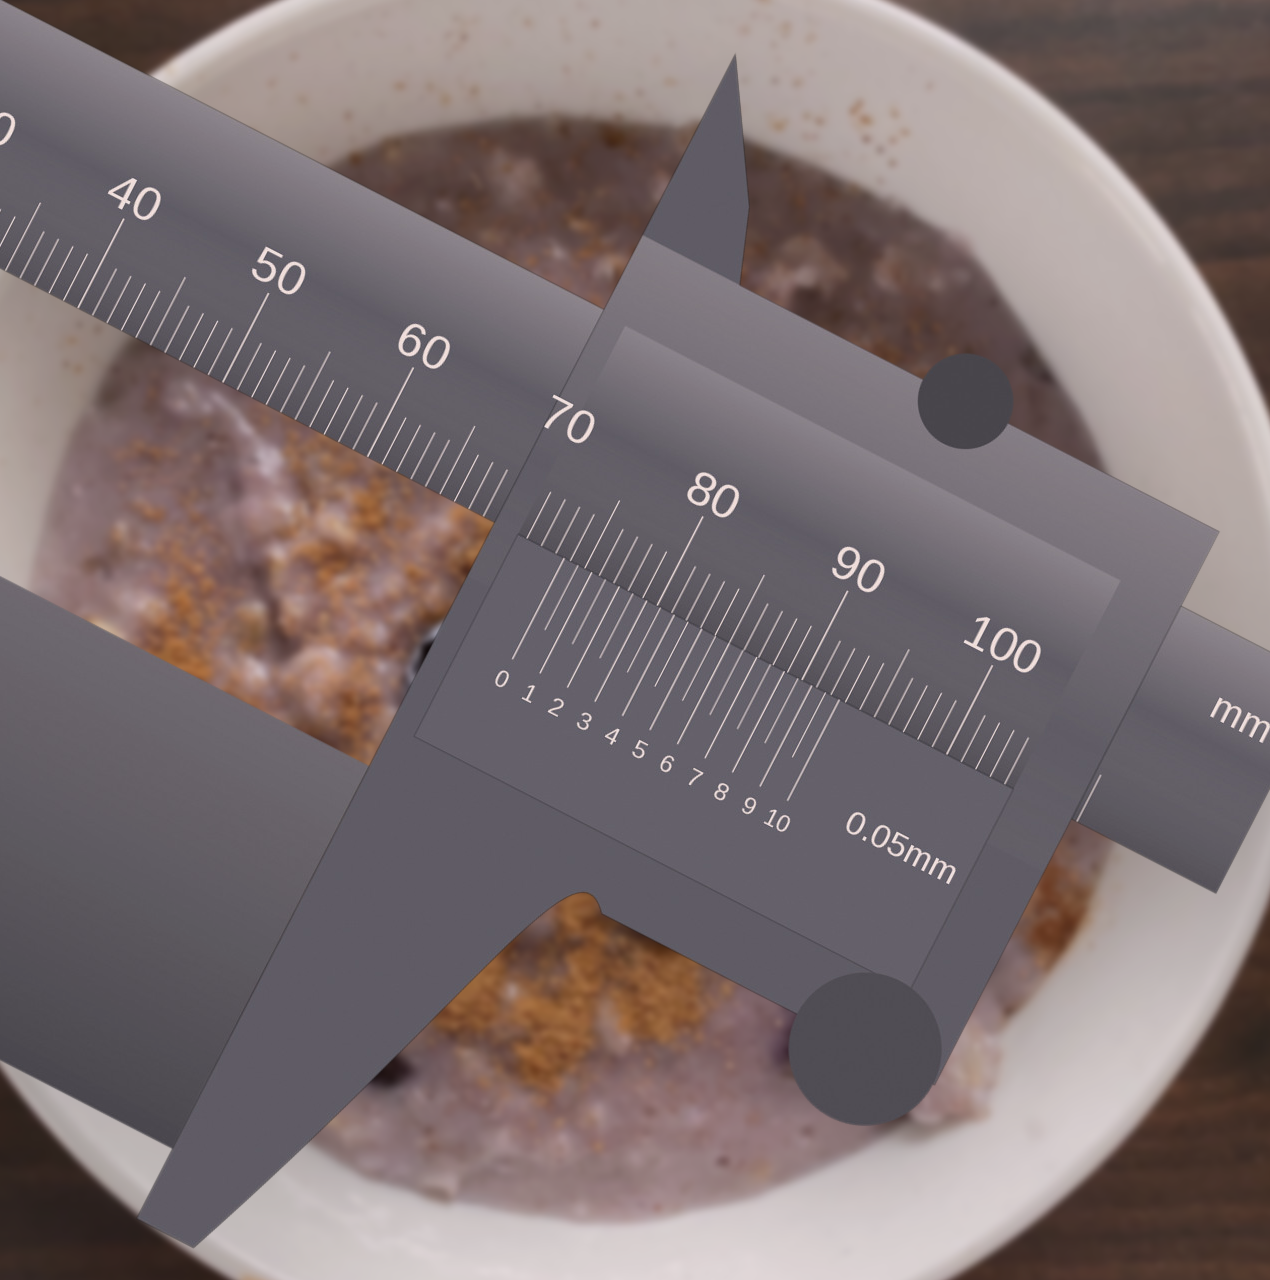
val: 73.6 mm
